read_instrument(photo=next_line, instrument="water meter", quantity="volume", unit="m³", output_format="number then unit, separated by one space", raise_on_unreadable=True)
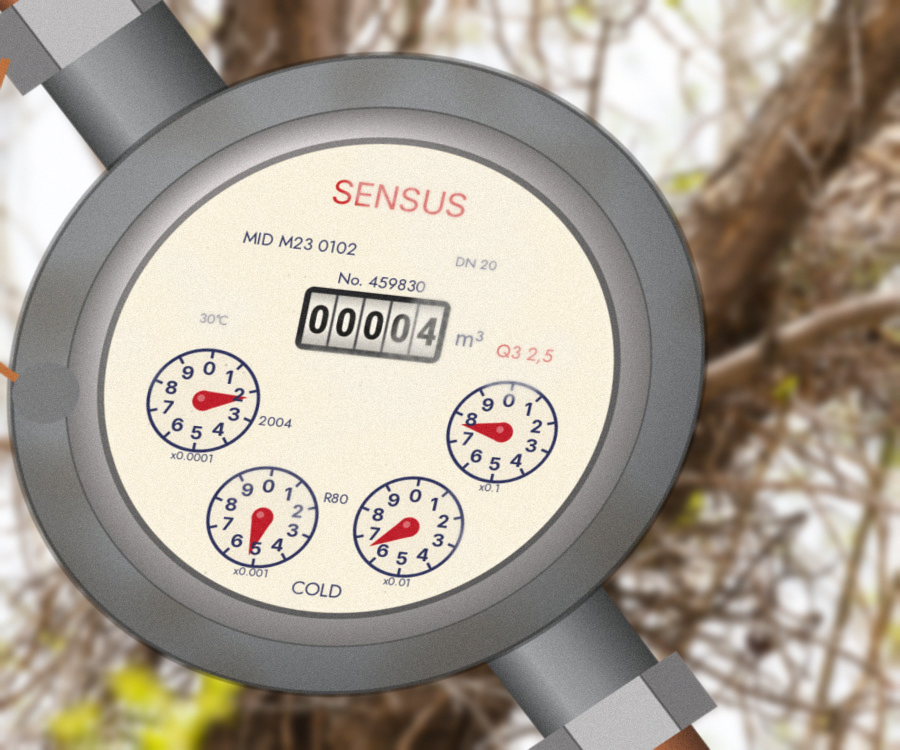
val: 4.7652 m³
